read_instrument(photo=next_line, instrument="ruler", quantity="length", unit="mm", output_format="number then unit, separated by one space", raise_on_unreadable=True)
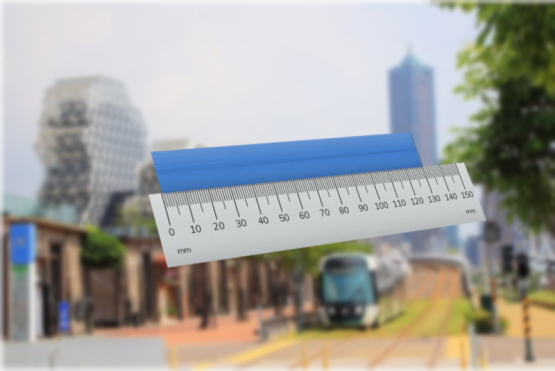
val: 130 mm
